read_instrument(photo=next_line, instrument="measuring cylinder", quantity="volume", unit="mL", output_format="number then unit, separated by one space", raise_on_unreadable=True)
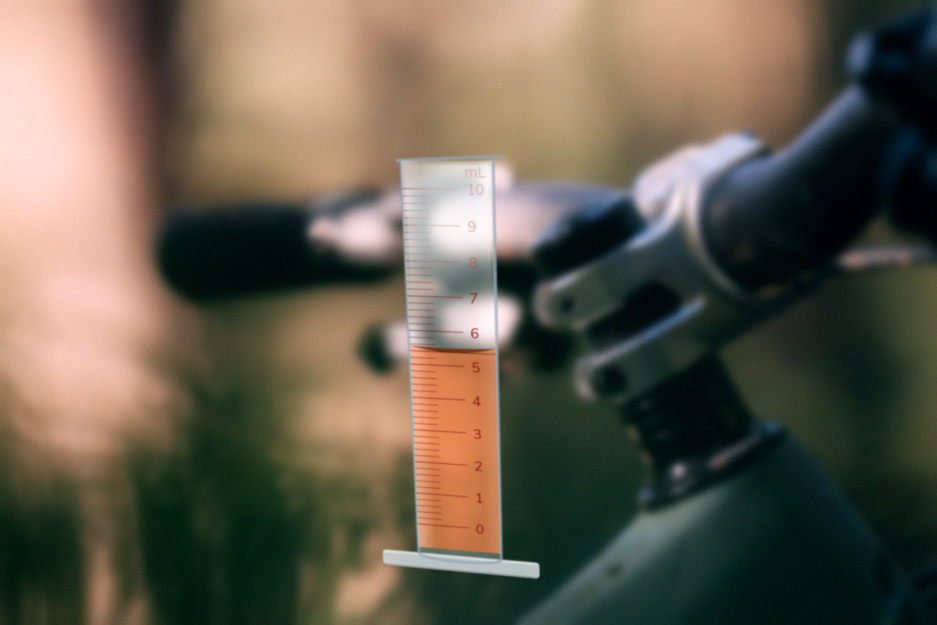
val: 5.4 mL
